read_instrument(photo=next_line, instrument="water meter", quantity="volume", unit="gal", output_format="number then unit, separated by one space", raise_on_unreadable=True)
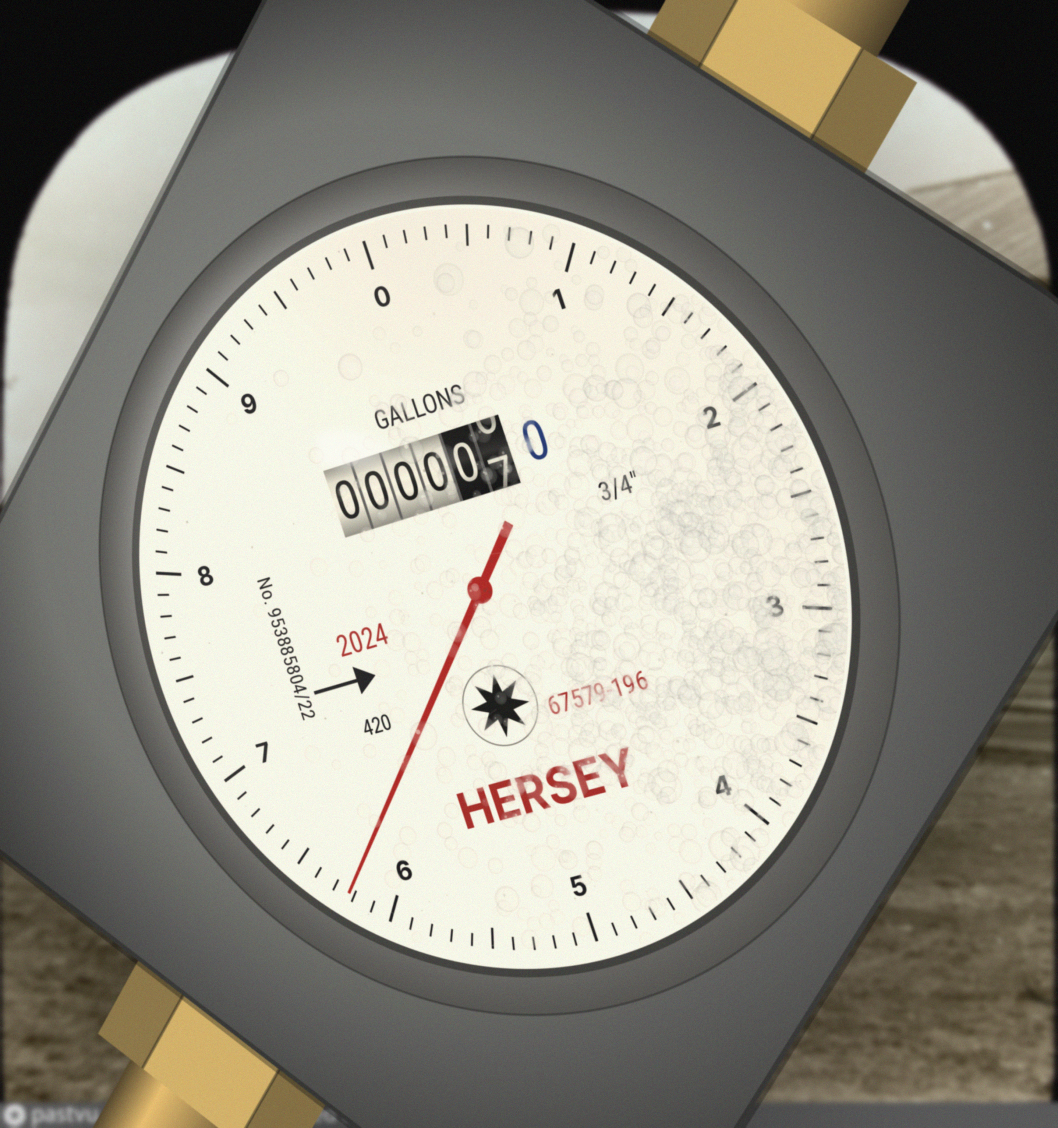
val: 66.2 gal
